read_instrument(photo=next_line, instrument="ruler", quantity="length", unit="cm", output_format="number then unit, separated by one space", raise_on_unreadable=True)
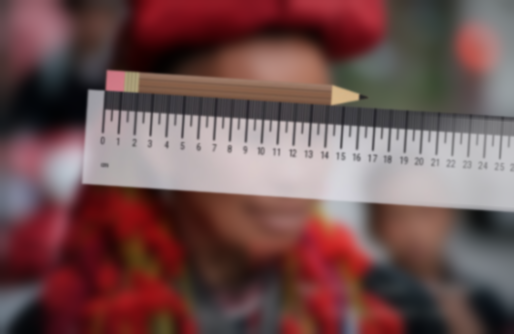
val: 16.5 cm
